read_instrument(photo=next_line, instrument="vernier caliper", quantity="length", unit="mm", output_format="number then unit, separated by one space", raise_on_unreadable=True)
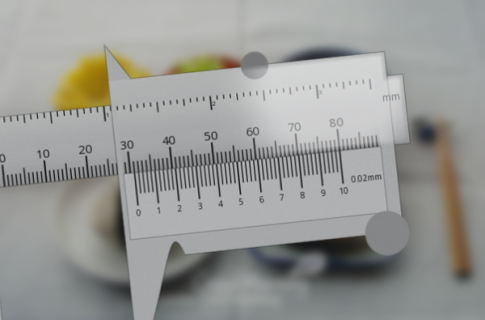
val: 31.0 mm
